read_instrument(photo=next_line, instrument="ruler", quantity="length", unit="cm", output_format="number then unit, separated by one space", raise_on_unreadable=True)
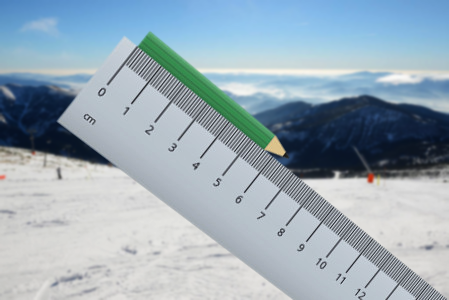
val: 6.5 cm
